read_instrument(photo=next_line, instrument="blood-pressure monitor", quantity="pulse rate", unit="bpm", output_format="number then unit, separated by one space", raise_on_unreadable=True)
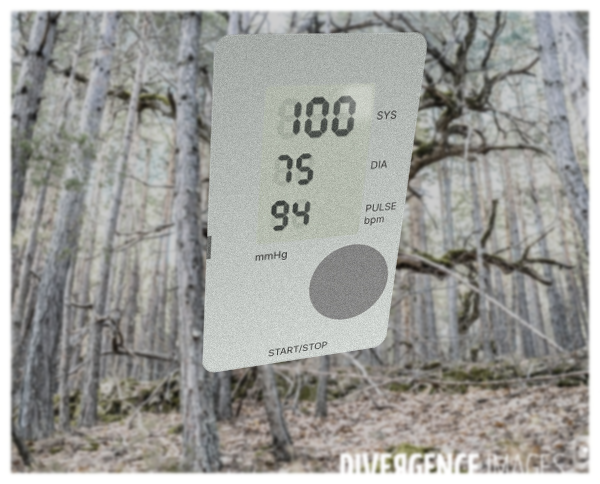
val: 94 bpm
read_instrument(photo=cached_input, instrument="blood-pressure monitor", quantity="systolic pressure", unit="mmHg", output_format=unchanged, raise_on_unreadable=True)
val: 100 mmHg
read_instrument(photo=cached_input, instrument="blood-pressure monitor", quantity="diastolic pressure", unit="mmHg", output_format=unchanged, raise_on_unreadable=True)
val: 75 mmHg
